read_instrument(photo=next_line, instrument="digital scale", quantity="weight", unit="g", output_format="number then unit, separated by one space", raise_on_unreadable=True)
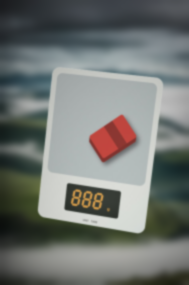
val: 888 g
